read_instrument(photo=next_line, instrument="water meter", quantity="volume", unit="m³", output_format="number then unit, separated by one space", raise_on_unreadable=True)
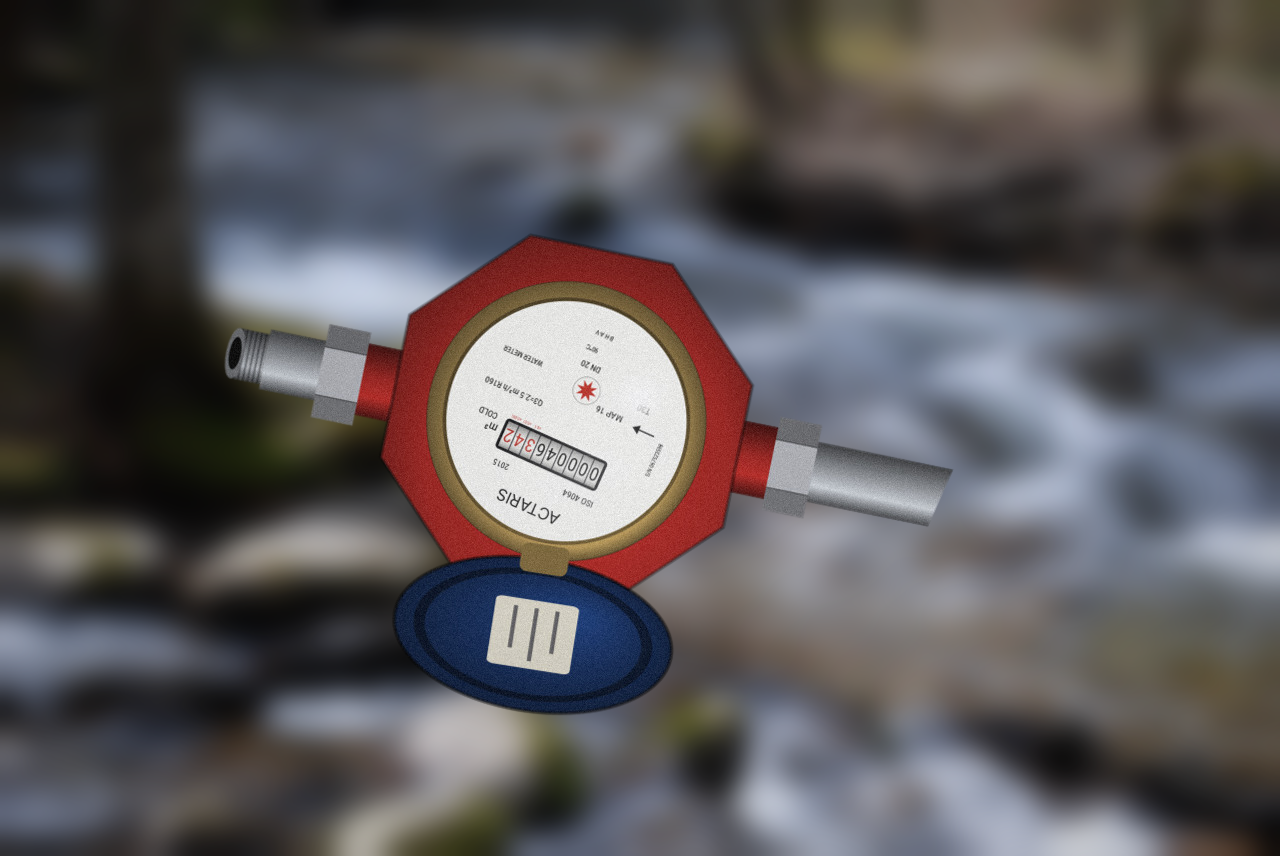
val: 46.342 m³
